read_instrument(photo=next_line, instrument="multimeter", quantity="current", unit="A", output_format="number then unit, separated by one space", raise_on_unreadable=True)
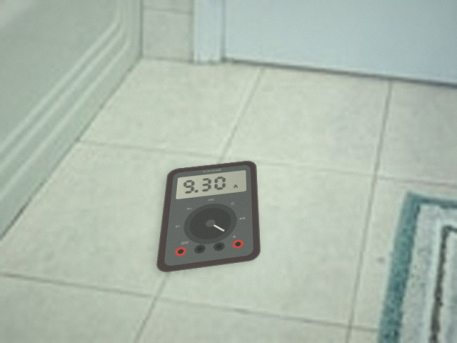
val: 9.30 A
